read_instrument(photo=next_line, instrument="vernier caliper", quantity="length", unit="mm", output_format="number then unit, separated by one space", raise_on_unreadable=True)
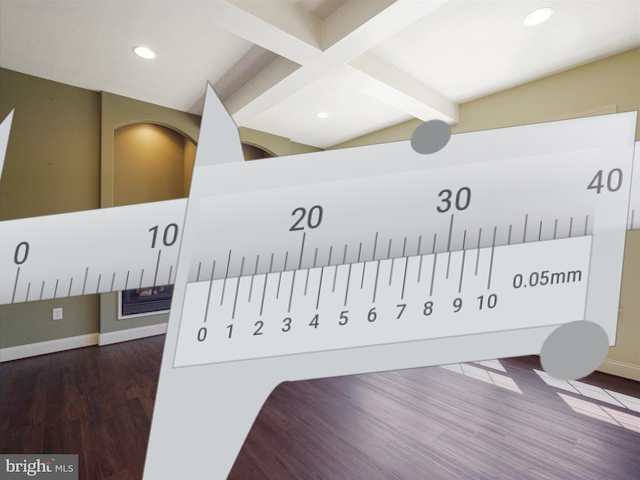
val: 14.0 mm
